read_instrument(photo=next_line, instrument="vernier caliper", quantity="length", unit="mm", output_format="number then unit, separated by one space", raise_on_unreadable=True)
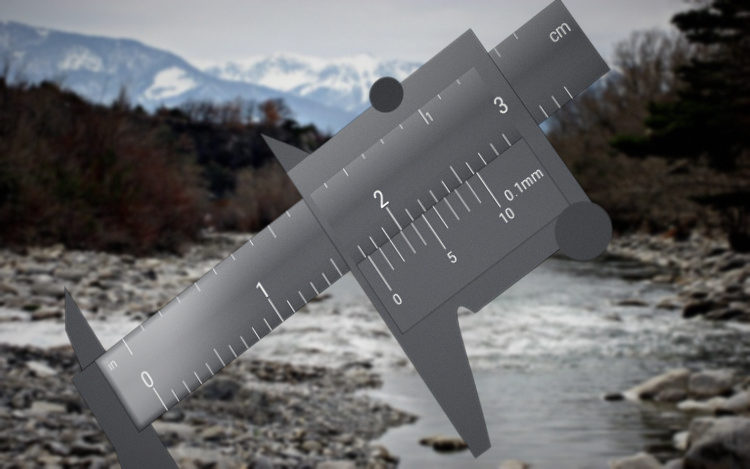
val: 17.2 mm
